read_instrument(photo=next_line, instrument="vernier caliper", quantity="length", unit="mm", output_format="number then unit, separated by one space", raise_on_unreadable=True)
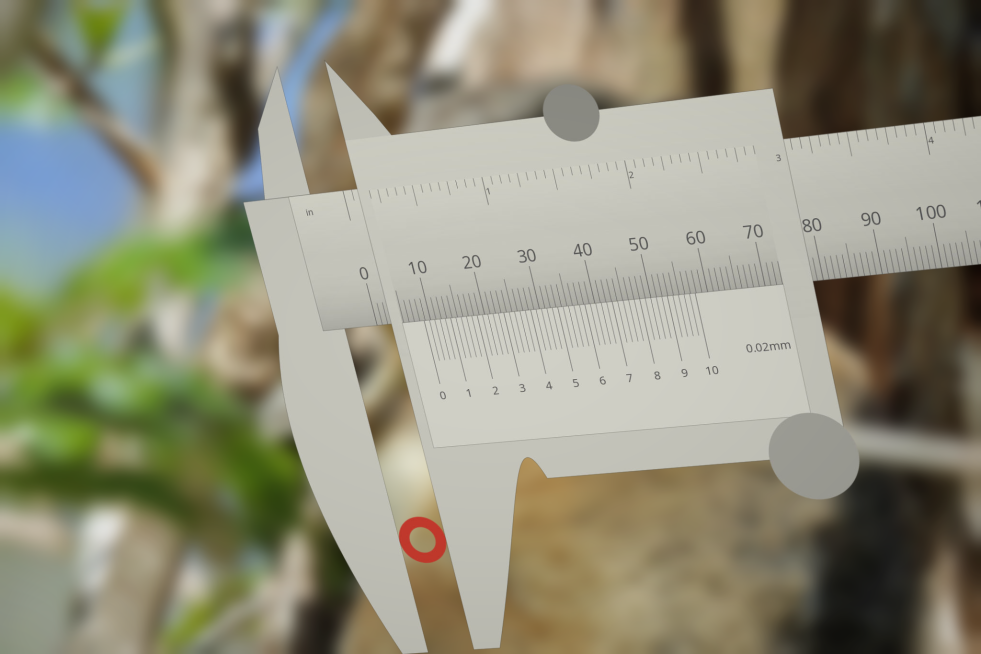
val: 8.8 mm
